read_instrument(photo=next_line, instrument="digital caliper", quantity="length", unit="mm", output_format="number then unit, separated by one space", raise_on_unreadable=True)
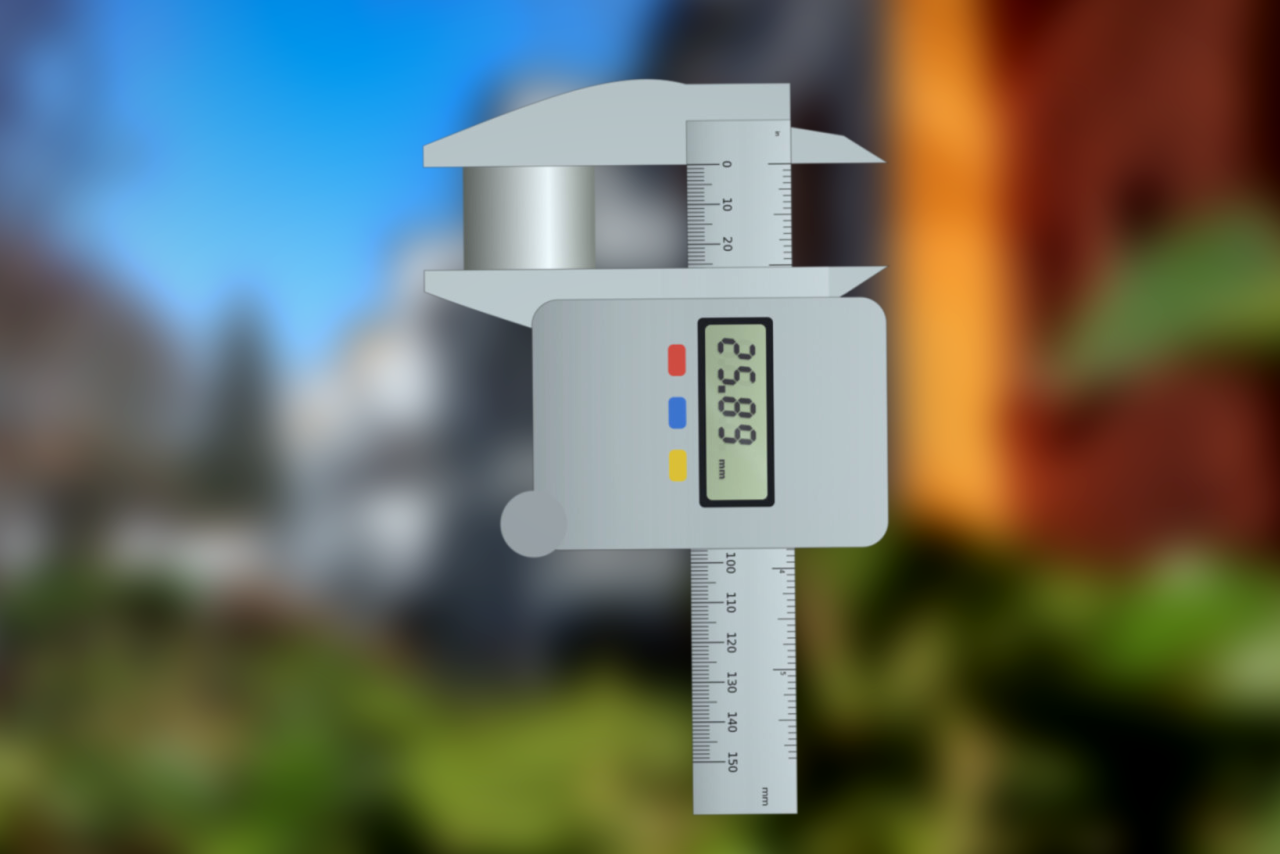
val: 25.89 mm
